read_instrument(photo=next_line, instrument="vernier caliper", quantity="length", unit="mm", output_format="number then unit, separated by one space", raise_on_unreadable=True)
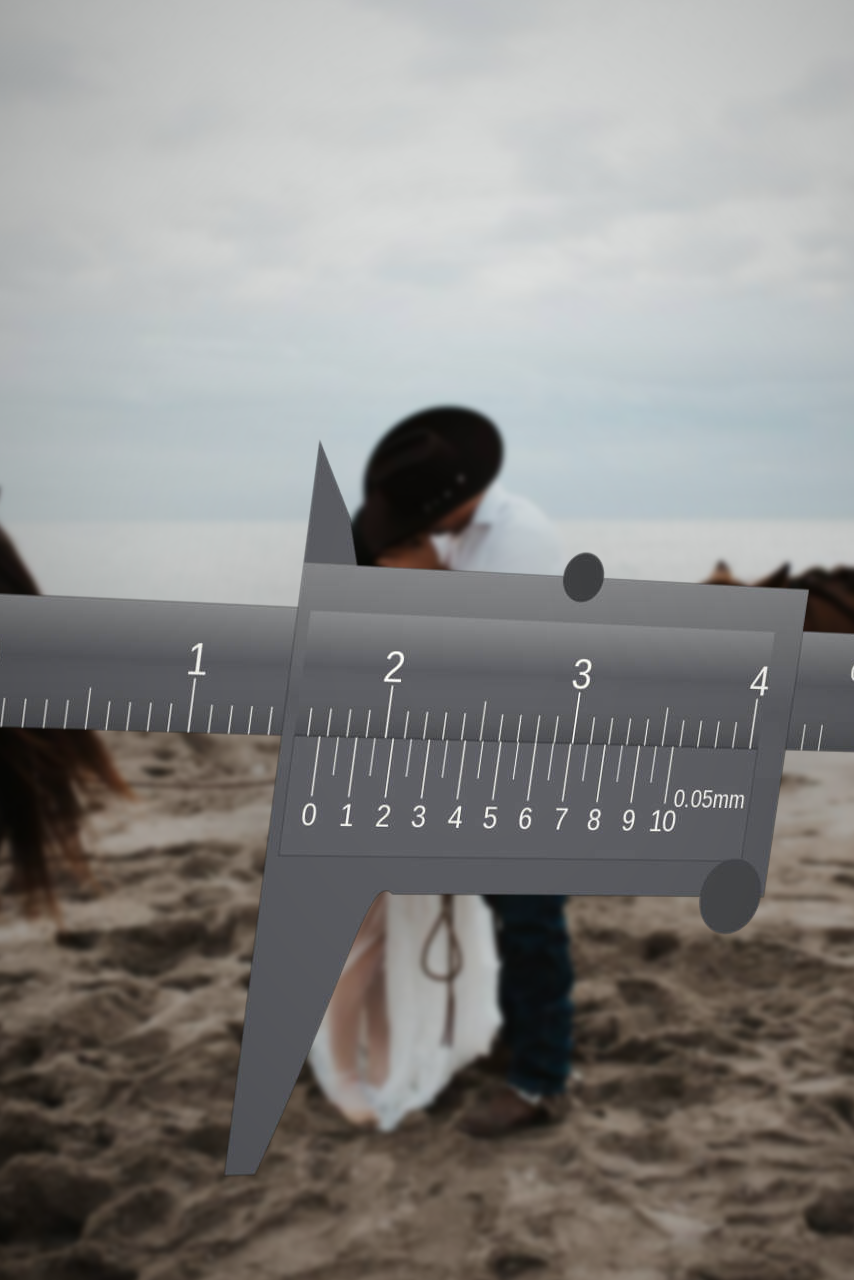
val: 16.6 mm
